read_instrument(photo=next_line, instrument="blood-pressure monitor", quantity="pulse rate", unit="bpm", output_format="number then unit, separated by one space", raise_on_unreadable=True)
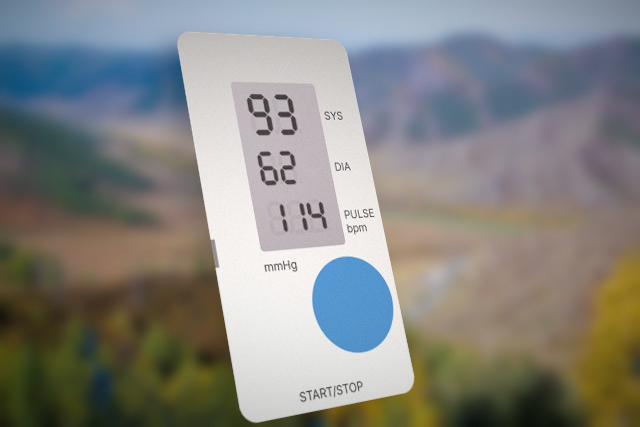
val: 114 bpm
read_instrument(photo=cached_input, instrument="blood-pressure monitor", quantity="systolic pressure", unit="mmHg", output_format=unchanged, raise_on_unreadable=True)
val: 93 mmHg
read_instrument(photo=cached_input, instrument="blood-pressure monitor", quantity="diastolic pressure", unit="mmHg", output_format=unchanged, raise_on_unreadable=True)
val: 62 mmHg
